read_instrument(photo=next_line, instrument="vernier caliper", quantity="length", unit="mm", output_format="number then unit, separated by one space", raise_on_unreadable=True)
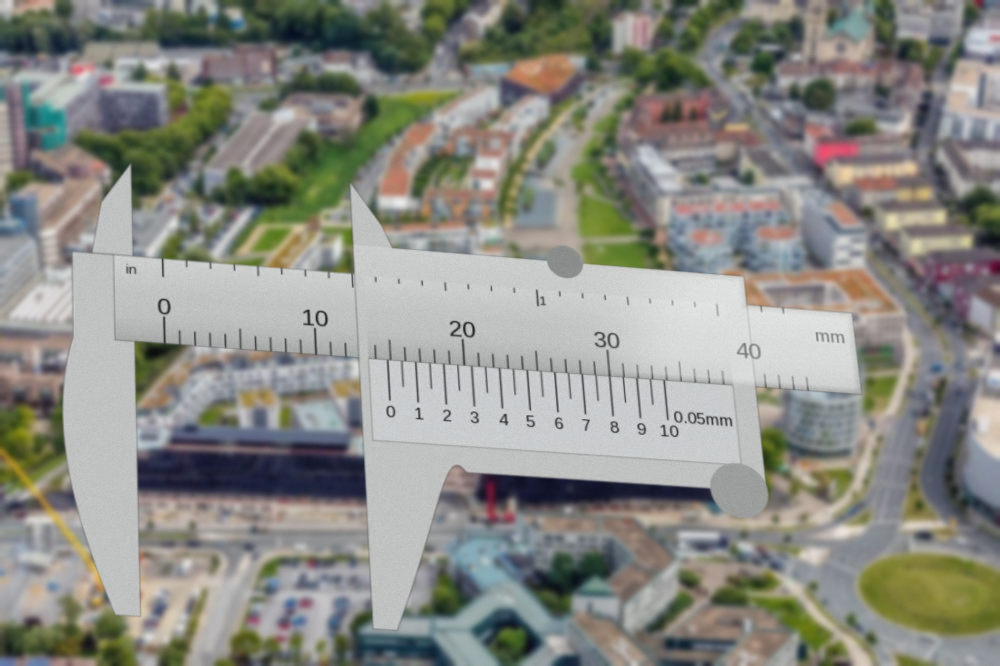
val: 14.8 mm
